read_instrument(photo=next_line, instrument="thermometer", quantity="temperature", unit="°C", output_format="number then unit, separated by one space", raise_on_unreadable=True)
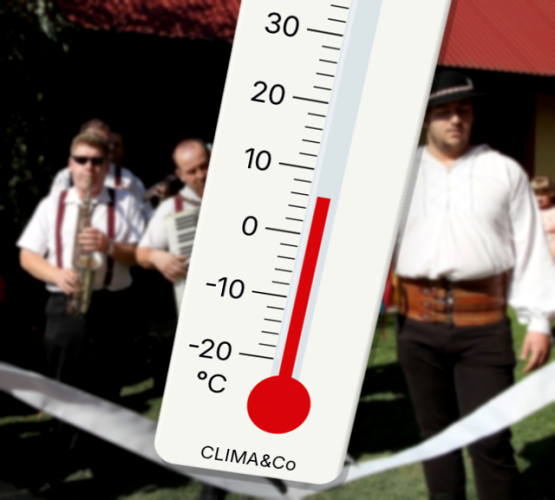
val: 6 °C
